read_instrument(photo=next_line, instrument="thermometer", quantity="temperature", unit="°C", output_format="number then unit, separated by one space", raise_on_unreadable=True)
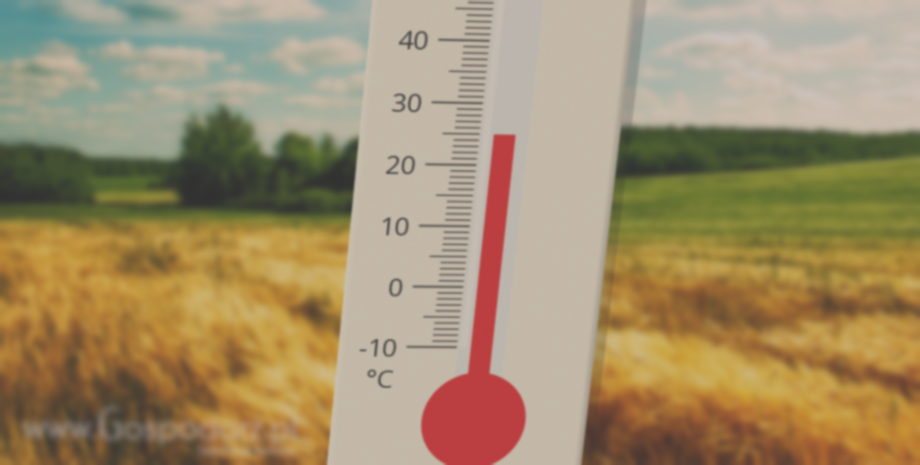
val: 25 °C
